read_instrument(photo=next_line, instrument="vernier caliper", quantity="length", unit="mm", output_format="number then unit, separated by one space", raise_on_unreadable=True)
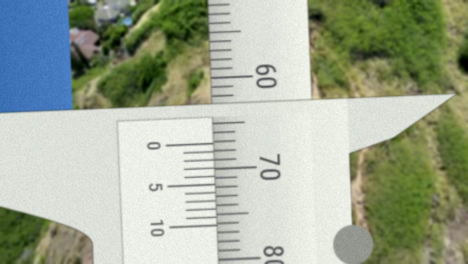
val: 67.2 mm
